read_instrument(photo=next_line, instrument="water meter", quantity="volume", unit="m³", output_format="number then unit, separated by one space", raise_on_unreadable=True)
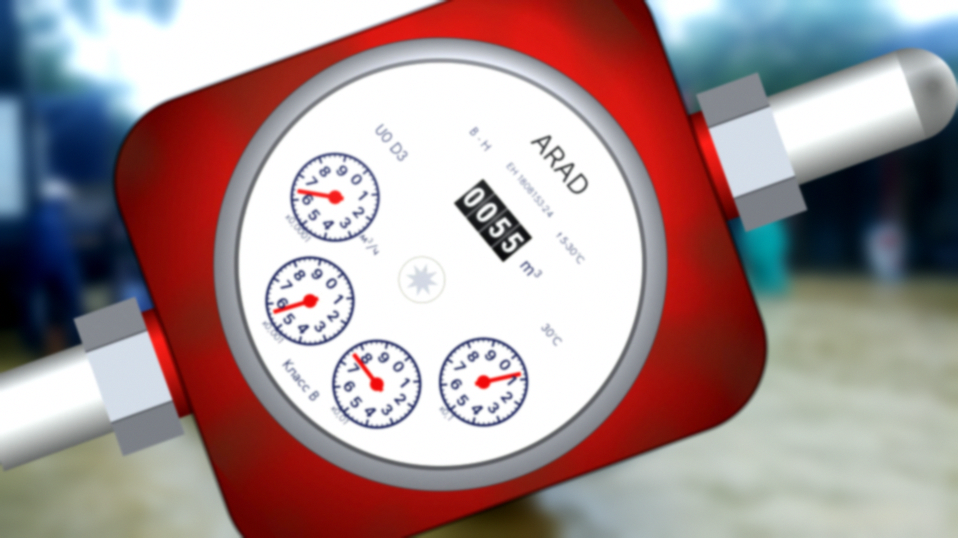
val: 55.0756 m³
